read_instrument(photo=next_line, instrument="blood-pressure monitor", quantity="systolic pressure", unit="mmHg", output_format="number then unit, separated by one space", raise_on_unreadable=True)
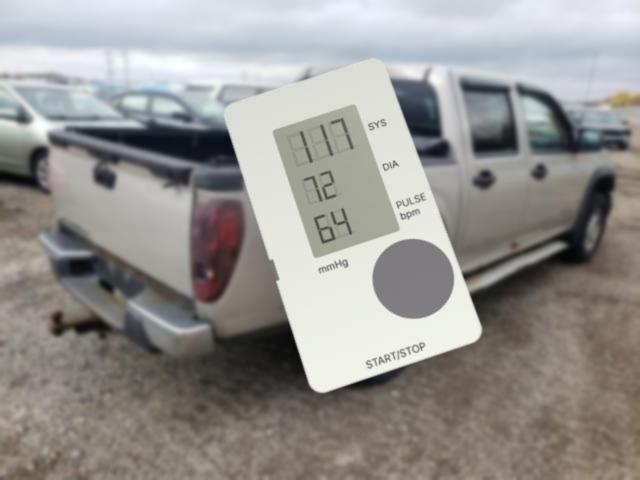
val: 117 mmHg
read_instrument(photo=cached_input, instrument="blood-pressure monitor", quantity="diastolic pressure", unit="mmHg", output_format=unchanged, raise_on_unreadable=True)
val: 72 mmHg
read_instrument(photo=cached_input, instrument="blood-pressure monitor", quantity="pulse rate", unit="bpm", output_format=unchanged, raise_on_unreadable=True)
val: 64 bpm
